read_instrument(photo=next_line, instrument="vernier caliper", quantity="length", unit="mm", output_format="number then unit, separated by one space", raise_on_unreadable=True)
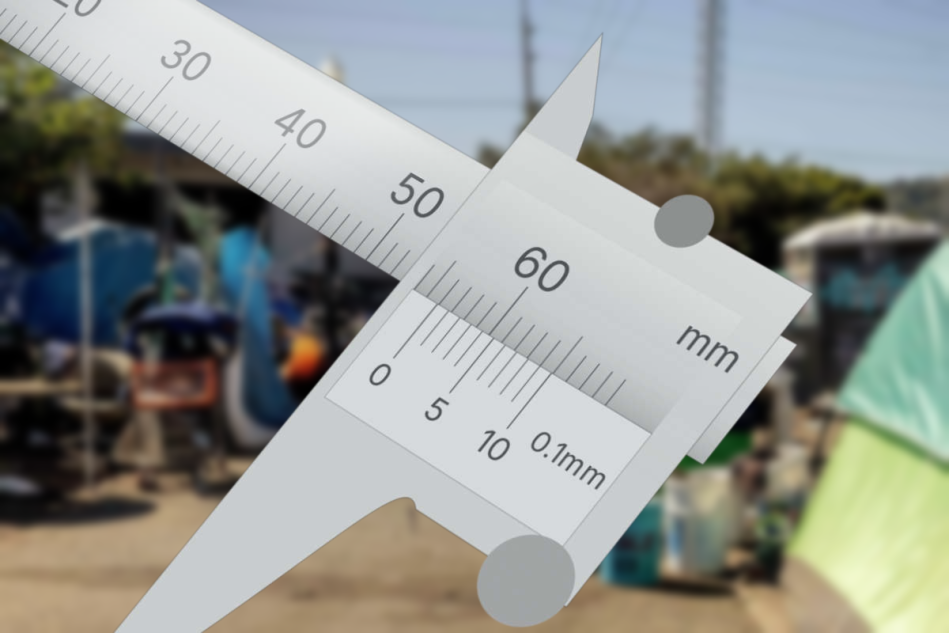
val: 55.9 mm
